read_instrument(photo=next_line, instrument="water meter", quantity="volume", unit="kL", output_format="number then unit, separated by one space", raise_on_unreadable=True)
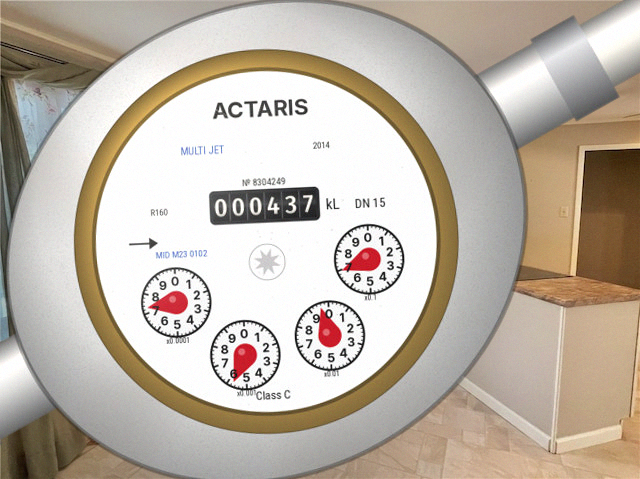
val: 437.6957 kL
